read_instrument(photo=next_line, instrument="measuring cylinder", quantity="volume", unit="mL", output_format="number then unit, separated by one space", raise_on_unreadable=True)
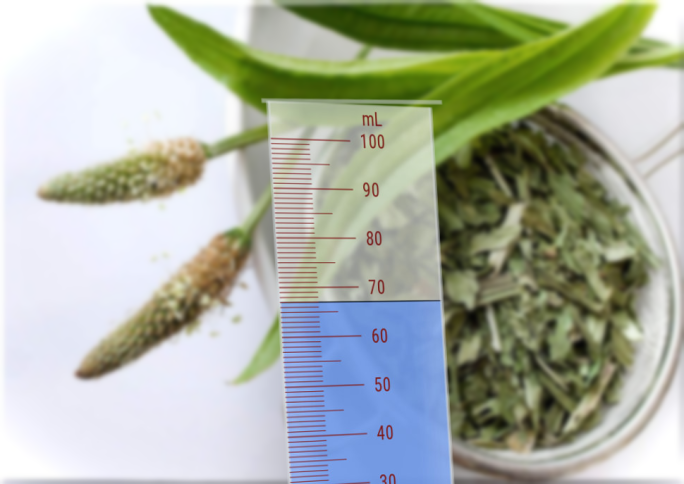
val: 67 mL
